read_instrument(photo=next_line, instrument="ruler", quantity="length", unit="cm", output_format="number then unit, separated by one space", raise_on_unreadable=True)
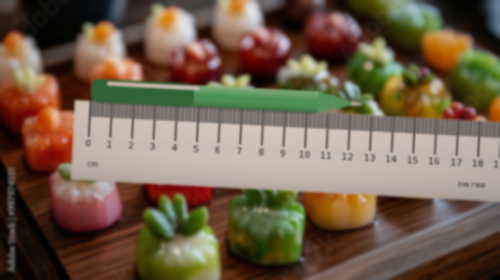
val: 12.5 cm
